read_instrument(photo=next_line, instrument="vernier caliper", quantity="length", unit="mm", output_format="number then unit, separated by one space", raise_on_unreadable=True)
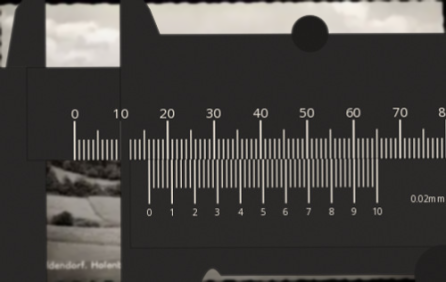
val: 16.0 mm
